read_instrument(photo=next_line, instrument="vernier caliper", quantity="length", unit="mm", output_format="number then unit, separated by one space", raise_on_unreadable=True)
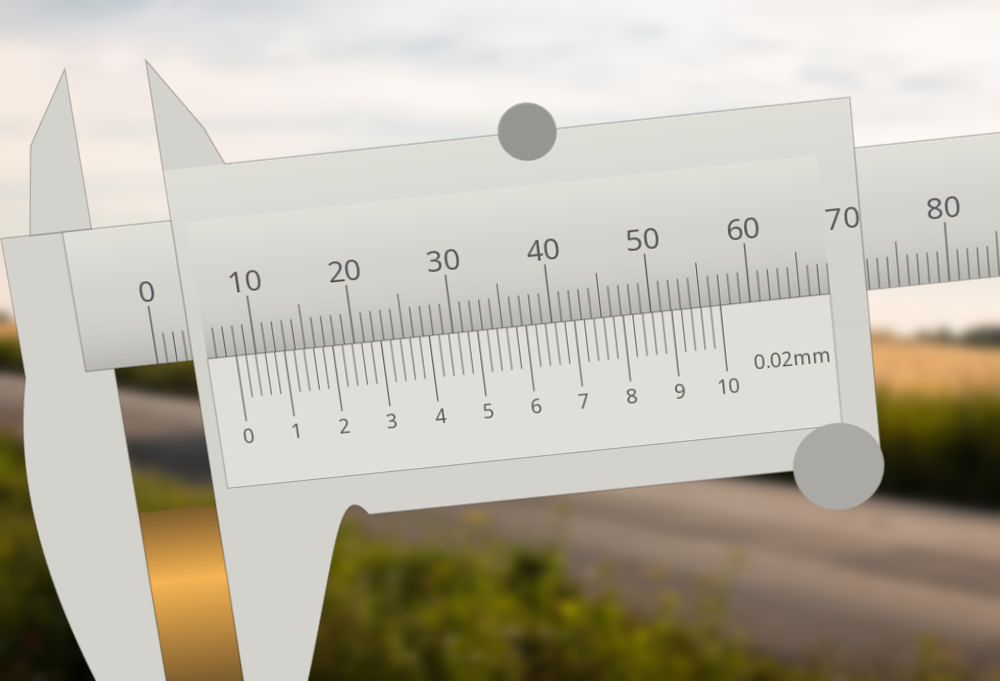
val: 8.0 mm
